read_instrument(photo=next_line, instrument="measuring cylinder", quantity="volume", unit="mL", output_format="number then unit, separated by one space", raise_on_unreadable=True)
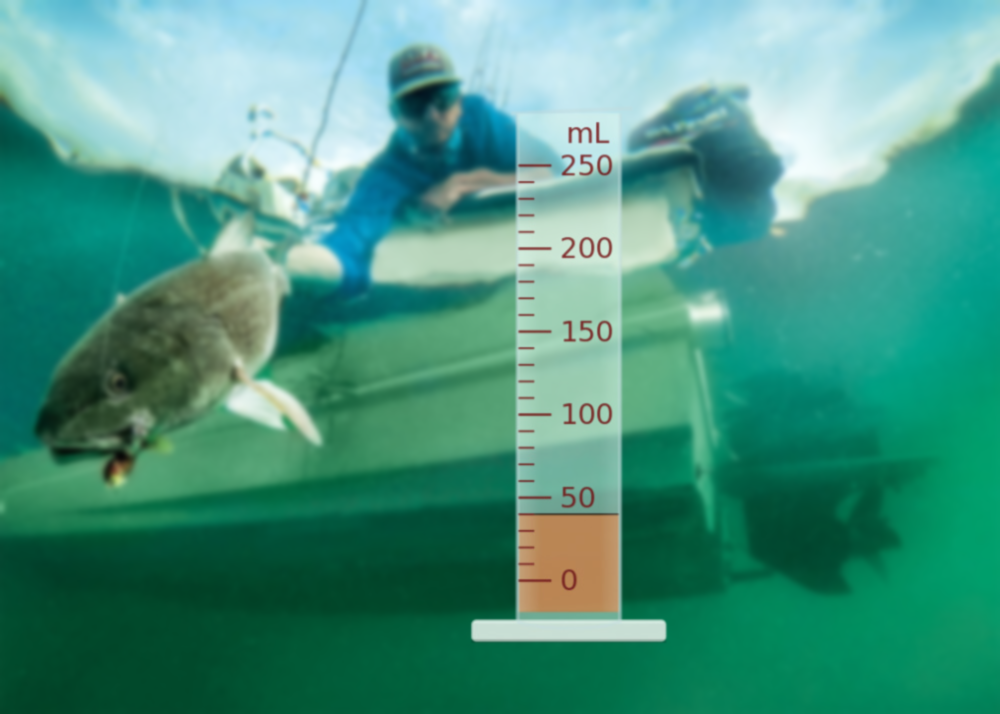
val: 40 mL
